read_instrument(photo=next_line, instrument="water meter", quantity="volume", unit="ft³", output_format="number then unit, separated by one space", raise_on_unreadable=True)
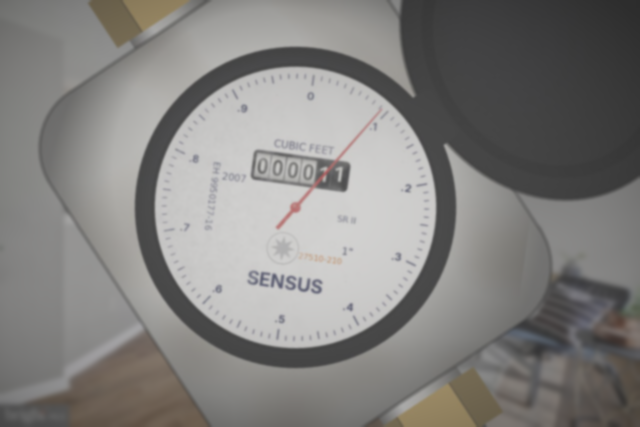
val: 11.09 ft³
